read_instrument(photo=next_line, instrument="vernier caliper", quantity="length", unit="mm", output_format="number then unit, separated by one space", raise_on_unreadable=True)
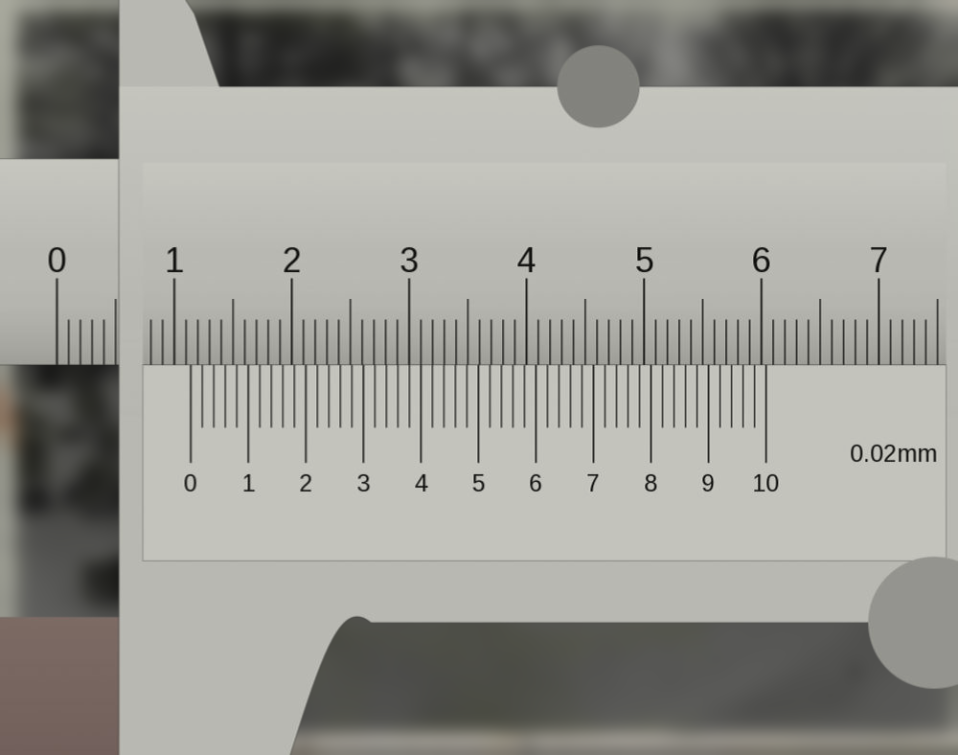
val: 11.4 mm
